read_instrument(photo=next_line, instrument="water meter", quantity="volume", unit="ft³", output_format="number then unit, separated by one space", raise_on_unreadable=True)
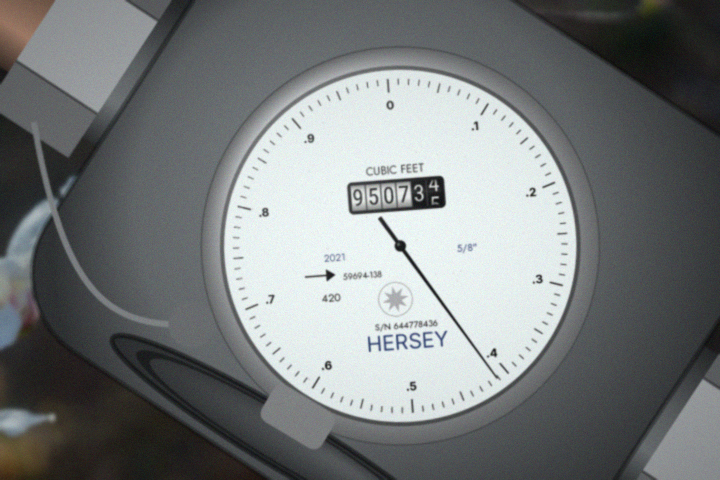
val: 950734.41 ft³
